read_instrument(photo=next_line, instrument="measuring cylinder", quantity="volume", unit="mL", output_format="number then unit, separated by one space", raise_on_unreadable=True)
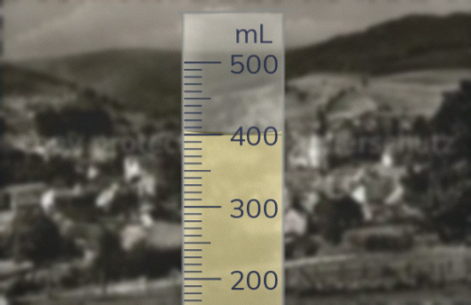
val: 400 mL
